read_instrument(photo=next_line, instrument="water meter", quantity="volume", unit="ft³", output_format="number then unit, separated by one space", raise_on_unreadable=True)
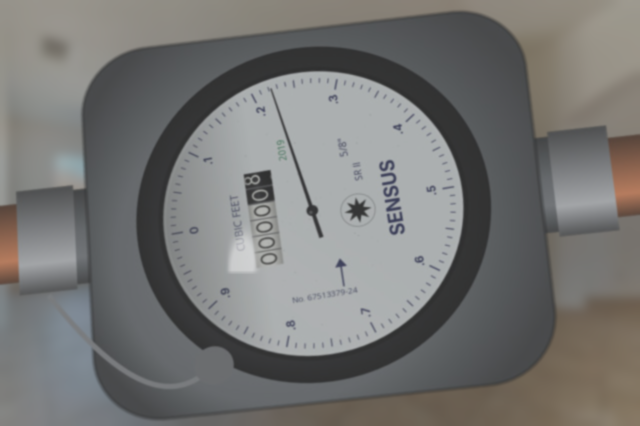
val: 8.22 ft³
